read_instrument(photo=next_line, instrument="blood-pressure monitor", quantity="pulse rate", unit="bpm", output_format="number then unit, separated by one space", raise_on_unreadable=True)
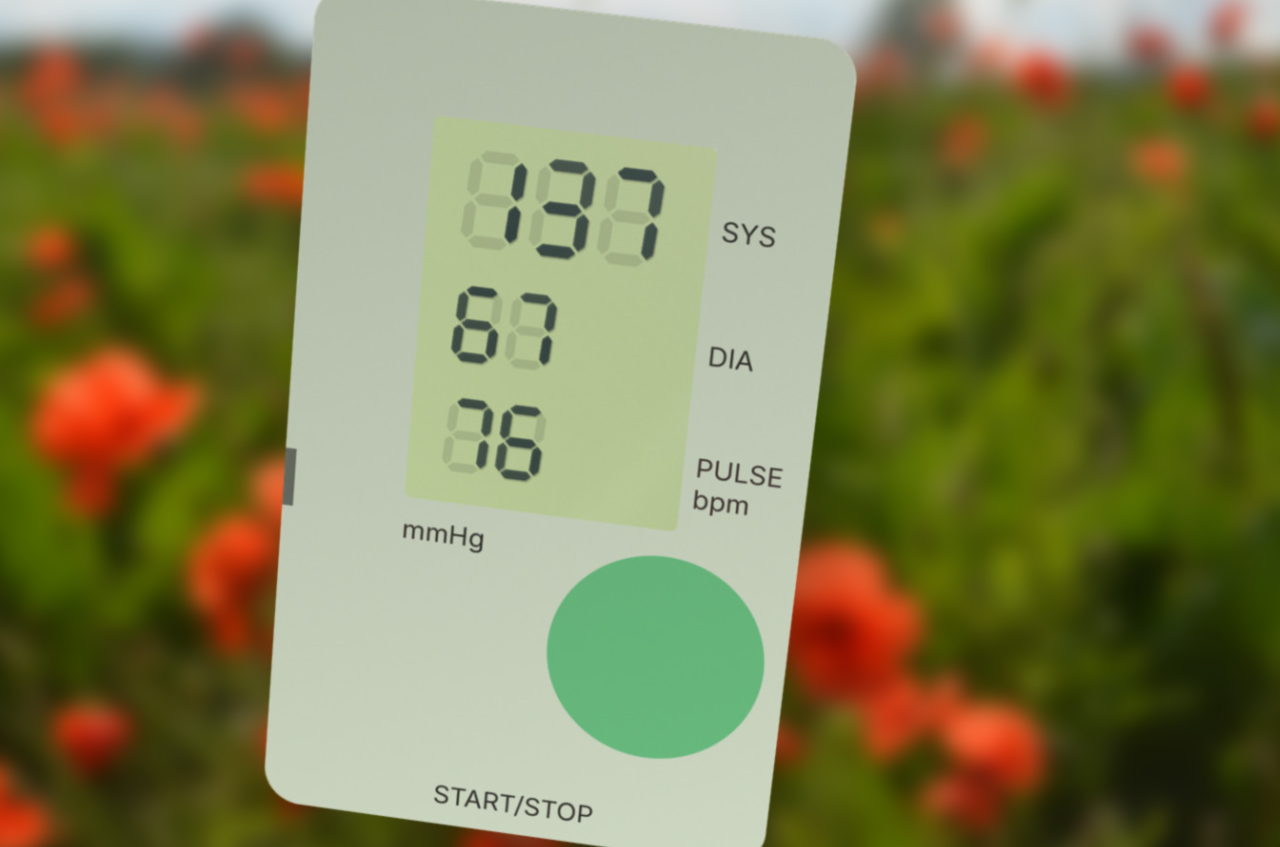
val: 76 bpm
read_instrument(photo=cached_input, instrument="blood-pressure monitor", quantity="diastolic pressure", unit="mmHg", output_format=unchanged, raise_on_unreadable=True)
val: 67 mmHg
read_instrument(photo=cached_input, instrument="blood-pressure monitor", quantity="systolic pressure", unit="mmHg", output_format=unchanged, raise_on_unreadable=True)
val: 137 mmHg
